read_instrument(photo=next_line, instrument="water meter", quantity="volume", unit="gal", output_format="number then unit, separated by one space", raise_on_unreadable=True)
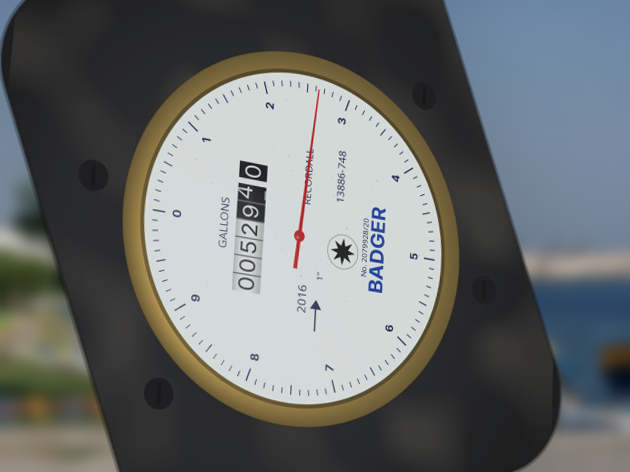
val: 52942.6 gal
